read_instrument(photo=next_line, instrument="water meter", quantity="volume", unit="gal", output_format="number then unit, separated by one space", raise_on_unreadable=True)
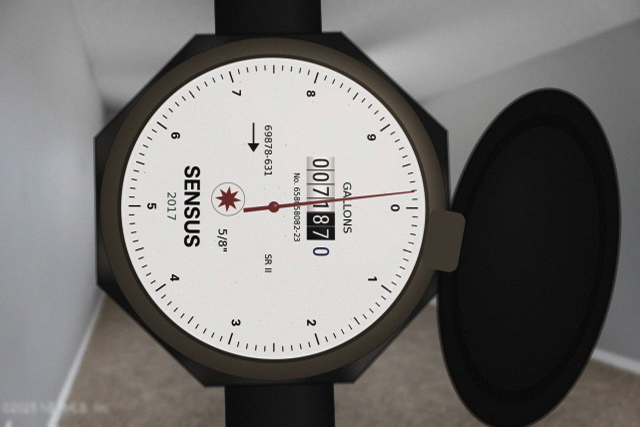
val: 71869.8 gal
